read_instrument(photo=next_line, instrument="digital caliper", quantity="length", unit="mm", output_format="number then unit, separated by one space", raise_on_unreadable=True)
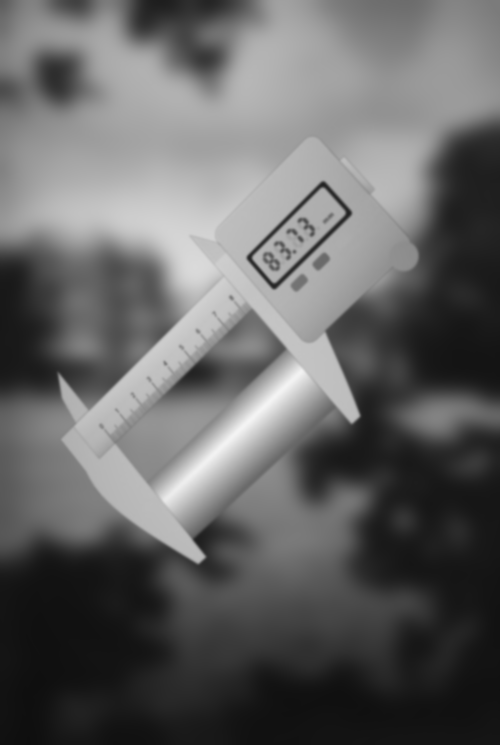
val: 83.73 mm
